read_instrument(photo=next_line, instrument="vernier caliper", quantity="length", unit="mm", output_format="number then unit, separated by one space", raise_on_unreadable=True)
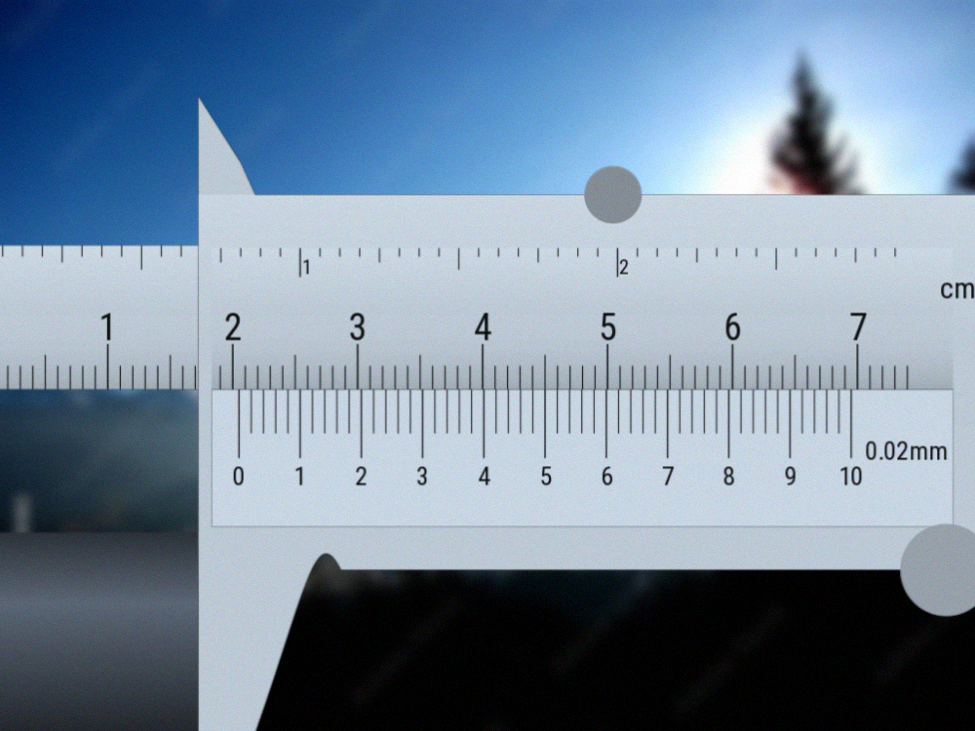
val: 20.5 mm
